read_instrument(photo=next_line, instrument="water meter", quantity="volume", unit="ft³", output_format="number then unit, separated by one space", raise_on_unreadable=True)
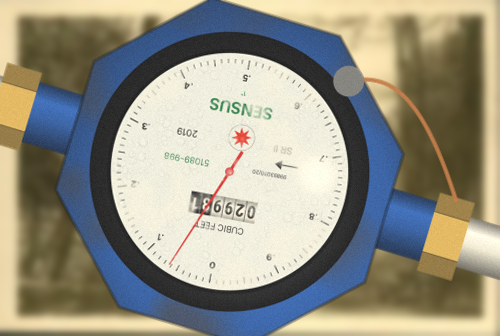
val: 29981.06 ft³
